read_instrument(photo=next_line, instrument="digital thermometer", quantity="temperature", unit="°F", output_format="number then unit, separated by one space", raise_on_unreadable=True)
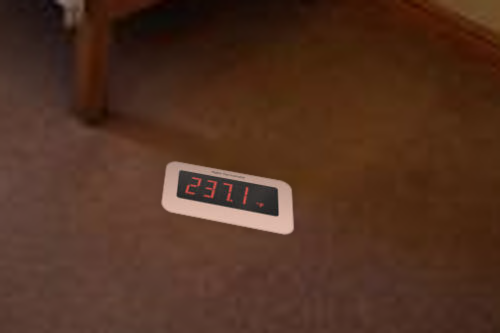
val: 237.1 °F
